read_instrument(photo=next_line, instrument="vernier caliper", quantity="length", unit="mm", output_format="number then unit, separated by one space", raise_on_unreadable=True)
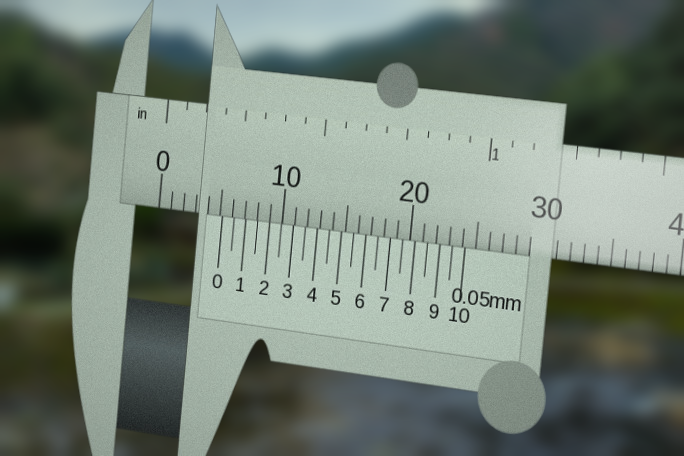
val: 5.2 mm
